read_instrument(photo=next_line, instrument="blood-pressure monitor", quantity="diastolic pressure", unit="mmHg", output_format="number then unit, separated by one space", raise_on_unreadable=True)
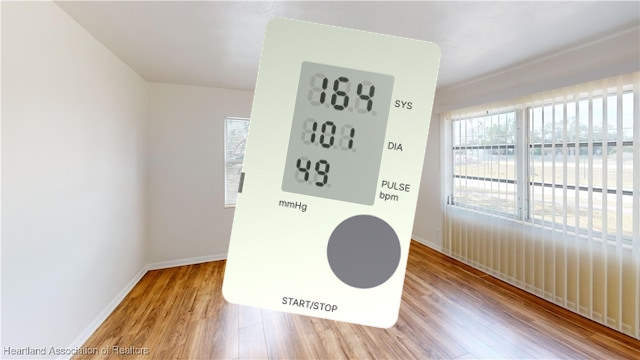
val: 101 mmHg
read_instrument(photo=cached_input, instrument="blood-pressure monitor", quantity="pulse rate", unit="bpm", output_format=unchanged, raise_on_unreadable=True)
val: 49 bpm
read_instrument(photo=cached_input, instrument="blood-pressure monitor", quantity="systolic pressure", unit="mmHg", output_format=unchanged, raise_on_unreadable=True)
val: 164 mmHg
